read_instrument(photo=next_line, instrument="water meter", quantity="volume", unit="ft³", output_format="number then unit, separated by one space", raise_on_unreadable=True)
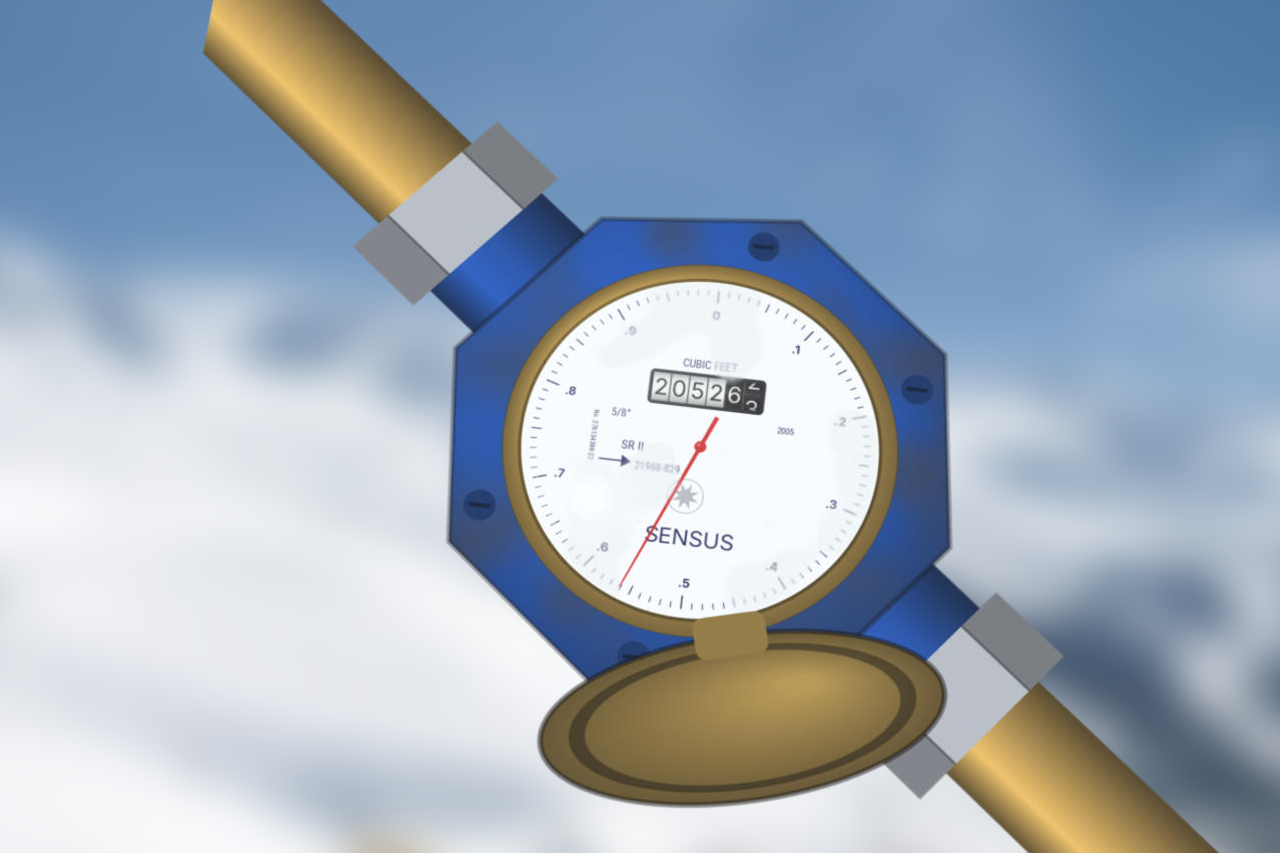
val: 205262.56 ft³
